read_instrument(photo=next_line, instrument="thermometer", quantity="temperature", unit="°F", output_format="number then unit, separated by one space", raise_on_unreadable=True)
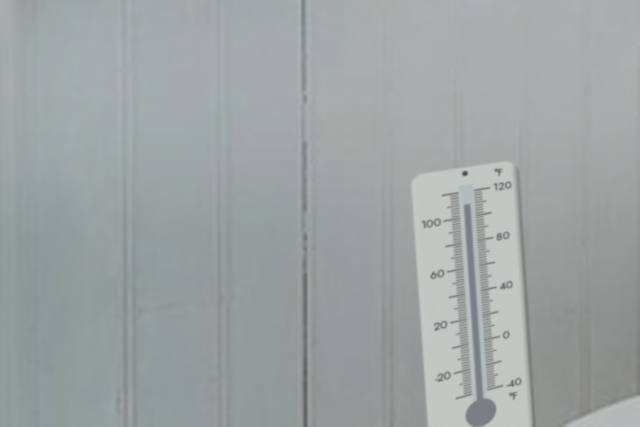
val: 110 °F
